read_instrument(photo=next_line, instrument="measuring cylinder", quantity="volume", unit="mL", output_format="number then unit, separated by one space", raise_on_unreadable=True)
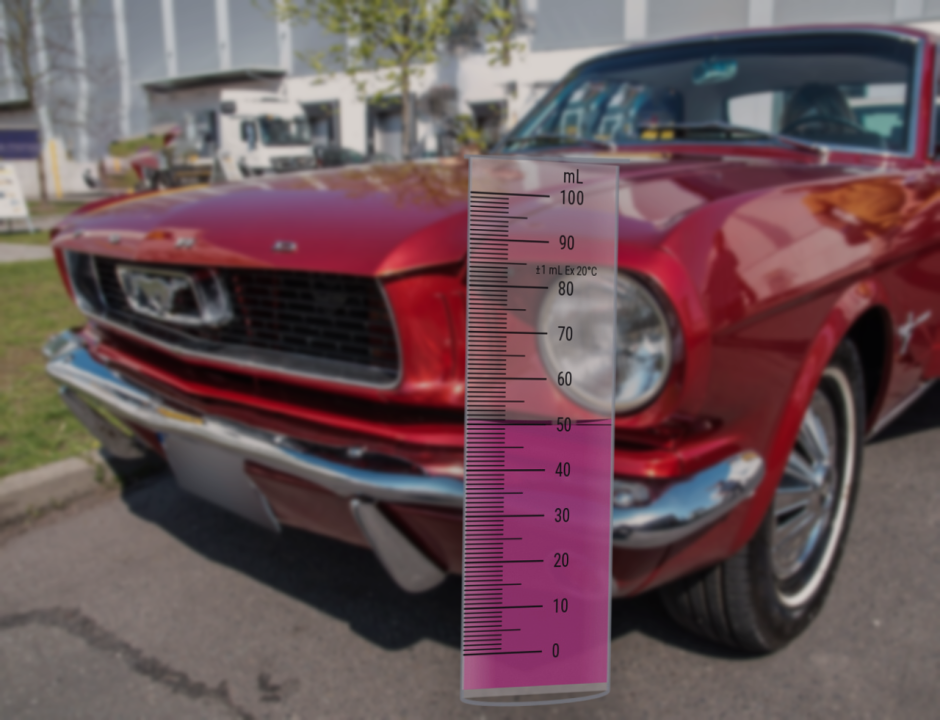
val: 50 mL
